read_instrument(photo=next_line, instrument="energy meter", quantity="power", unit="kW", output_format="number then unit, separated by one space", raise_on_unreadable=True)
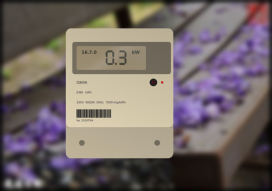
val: 0.3 kW
